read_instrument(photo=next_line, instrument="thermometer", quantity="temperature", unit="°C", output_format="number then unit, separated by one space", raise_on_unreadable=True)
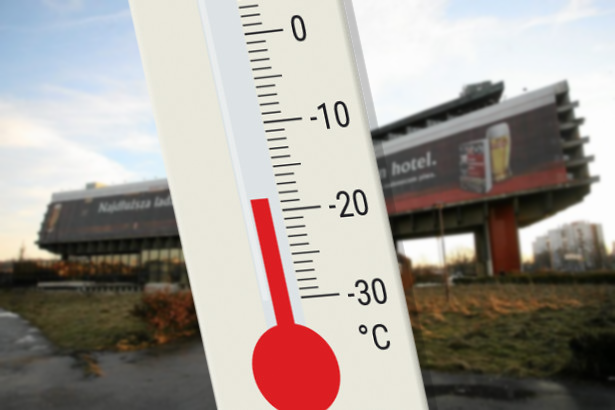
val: -18.5 °C
